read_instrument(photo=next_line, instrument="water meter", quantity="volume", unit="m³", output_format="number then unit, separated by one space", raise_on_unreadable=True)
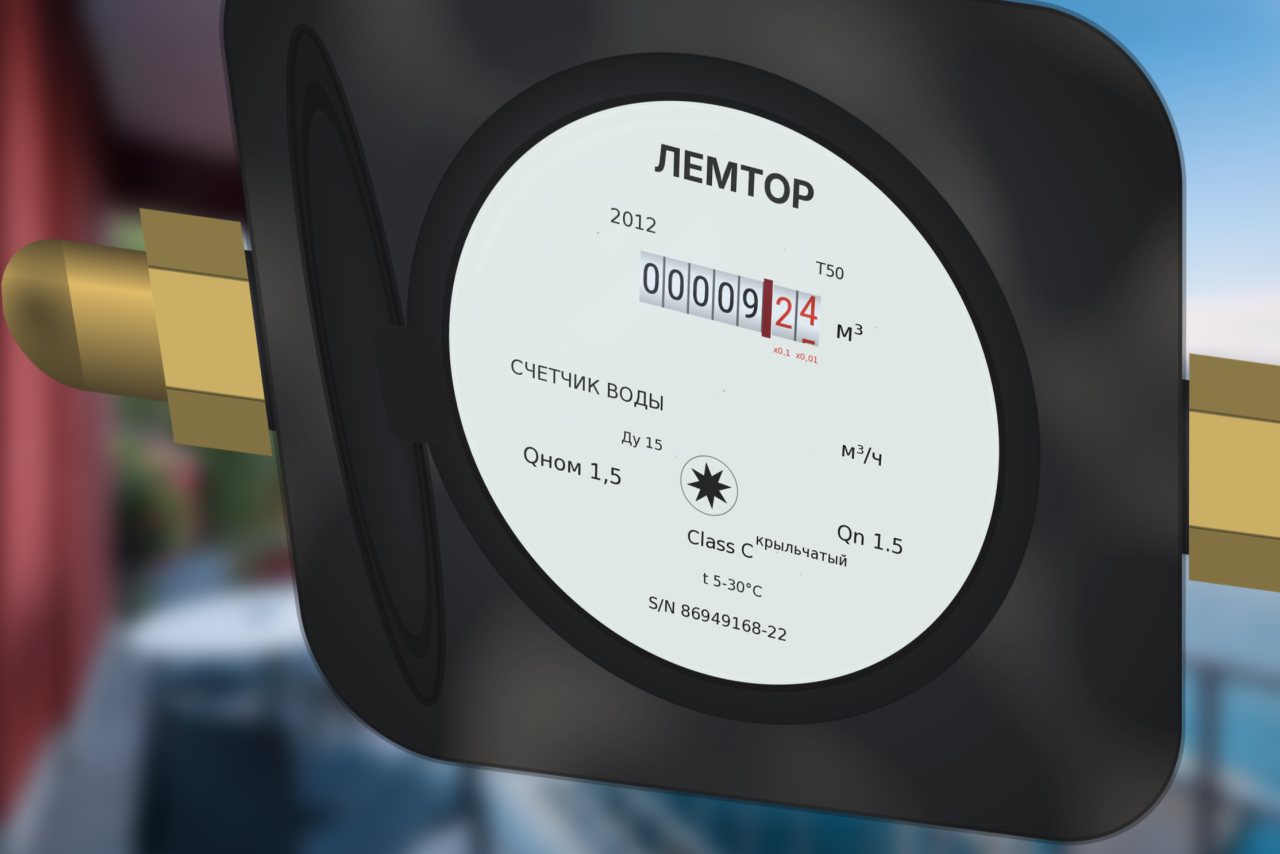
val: 9.24 m³
